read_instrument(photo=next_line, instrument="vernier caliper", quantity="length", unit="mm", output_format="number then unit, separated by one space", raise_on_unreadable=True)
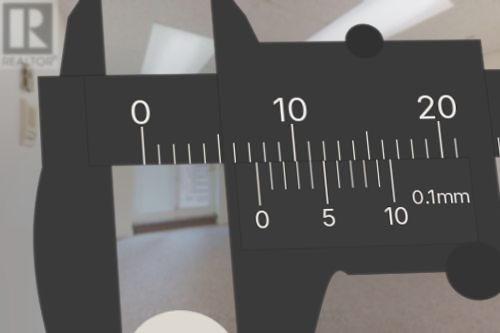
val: 7.4 mm
